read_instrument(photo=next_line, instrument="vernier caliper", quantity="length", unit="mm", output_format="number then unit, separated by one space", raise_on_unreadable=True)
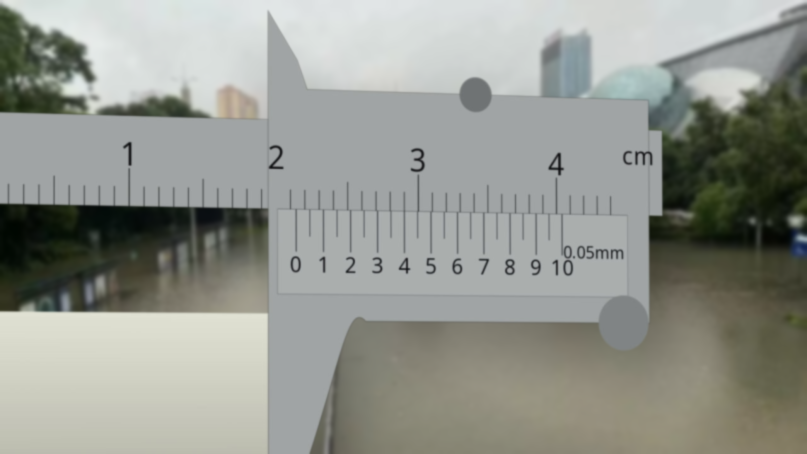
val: 21.4 mm
